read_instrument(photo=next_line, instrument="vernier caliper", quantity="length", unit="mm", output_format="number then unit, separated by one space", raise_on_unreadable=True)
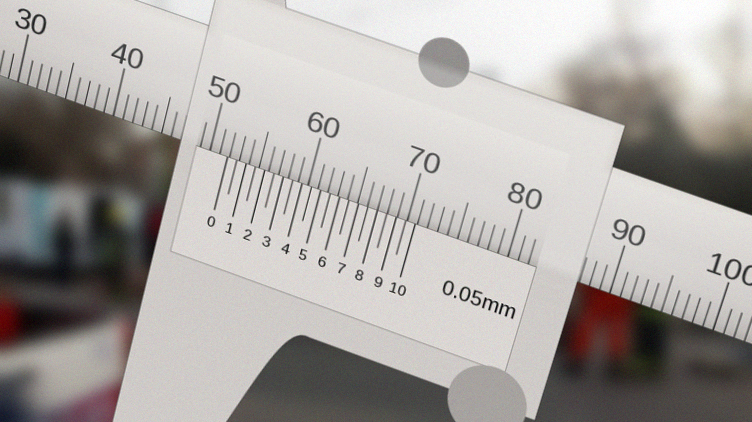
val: 51.8 mm
